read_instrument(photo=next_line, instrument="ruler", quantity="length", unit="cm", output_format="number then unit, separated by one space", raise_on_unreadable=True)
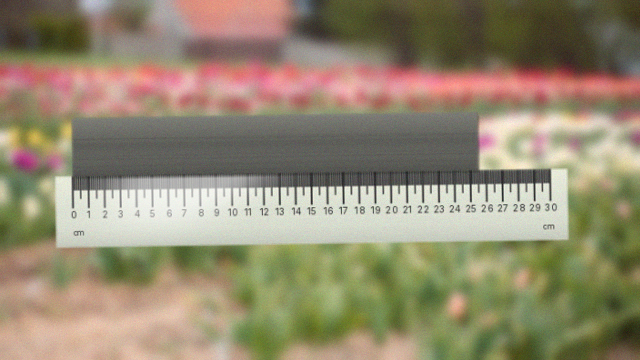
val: 25.5 cm
